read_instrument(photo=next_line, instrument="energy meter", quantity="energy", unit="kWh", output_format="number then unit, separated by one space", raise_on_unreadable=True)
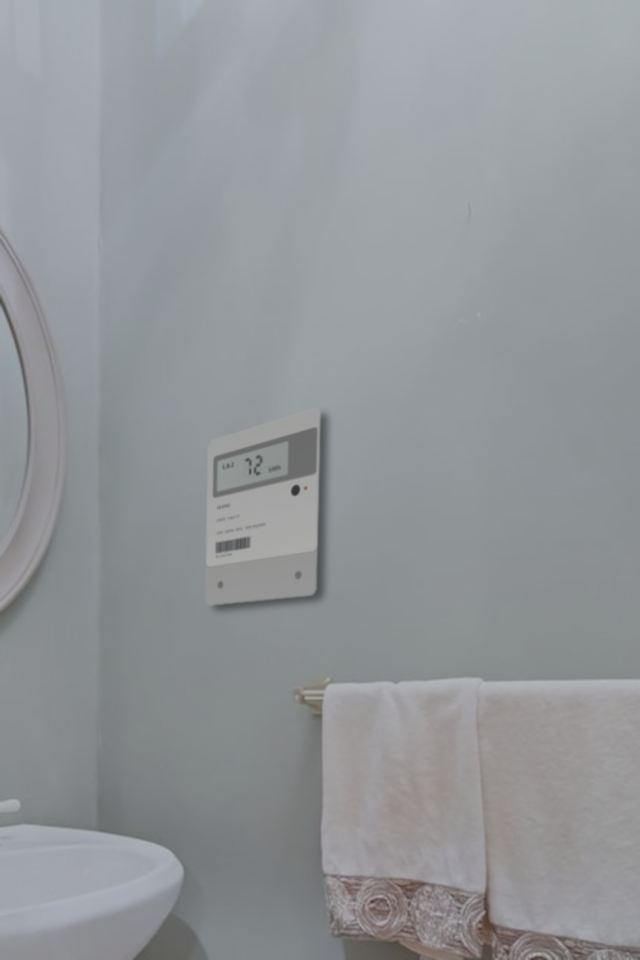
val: 72 kWh
